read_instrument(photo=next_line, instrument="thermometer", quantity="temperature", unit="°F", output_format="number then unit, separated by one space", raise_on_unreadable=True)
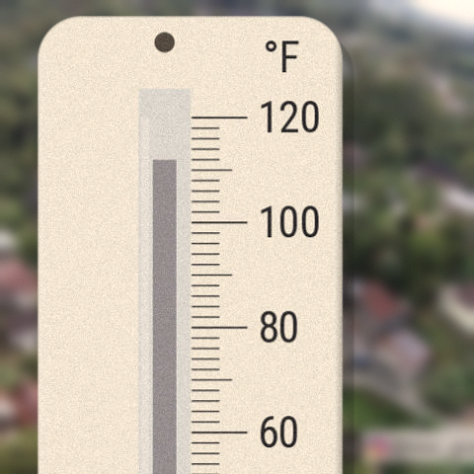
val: 112 °F
